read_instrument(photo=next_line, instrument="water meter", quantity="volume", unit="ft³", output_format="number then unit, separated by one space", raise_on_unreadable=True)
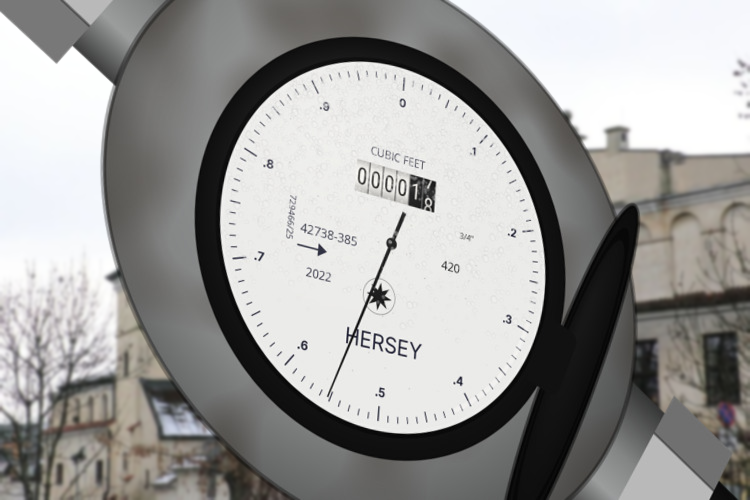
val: 17.55 ft³
